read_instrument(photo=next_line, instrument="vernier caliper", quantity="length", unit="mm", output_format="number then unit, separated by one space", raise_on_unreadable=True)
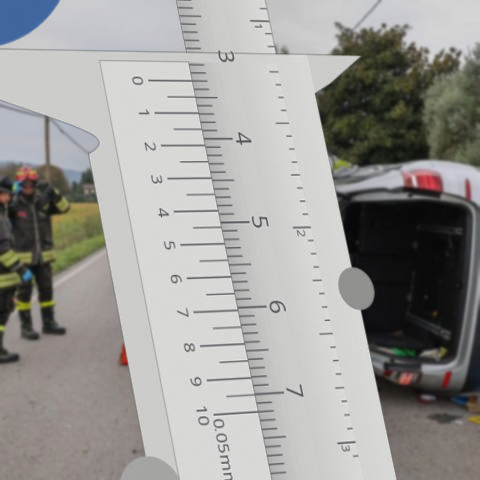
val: 33.0 mm
